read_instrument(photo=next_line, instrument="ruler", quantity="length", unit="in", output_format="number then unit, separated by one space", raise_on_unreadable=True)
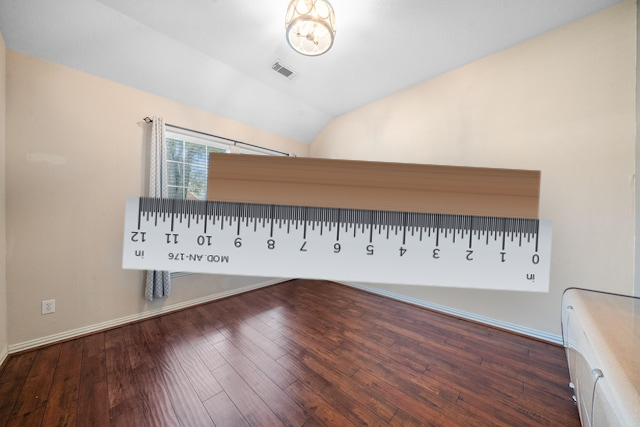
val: 10 in
